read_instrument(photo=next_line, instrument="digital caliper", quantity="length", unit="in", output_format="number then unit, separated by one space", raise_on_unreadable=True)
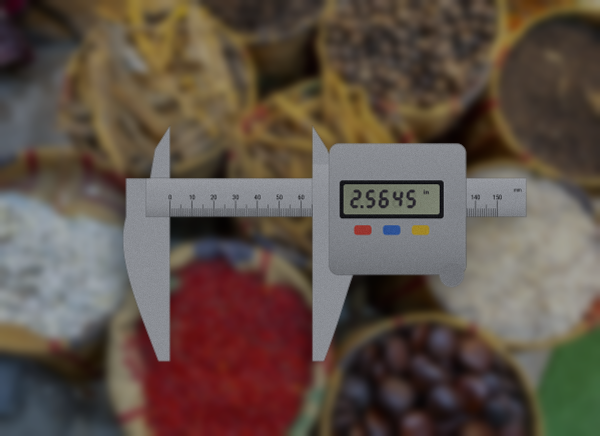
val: 2.5645 in
